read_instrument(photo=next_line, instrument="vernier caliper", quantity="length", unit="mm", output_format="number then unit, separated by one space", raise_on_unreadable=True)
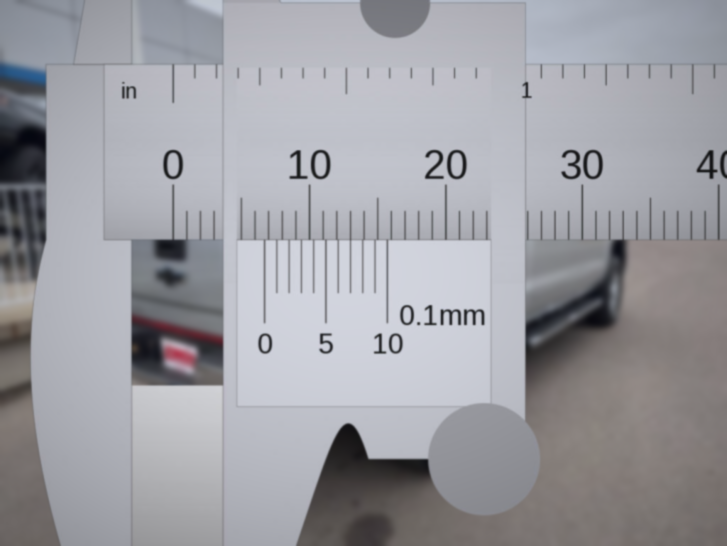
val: 6.7 mm
